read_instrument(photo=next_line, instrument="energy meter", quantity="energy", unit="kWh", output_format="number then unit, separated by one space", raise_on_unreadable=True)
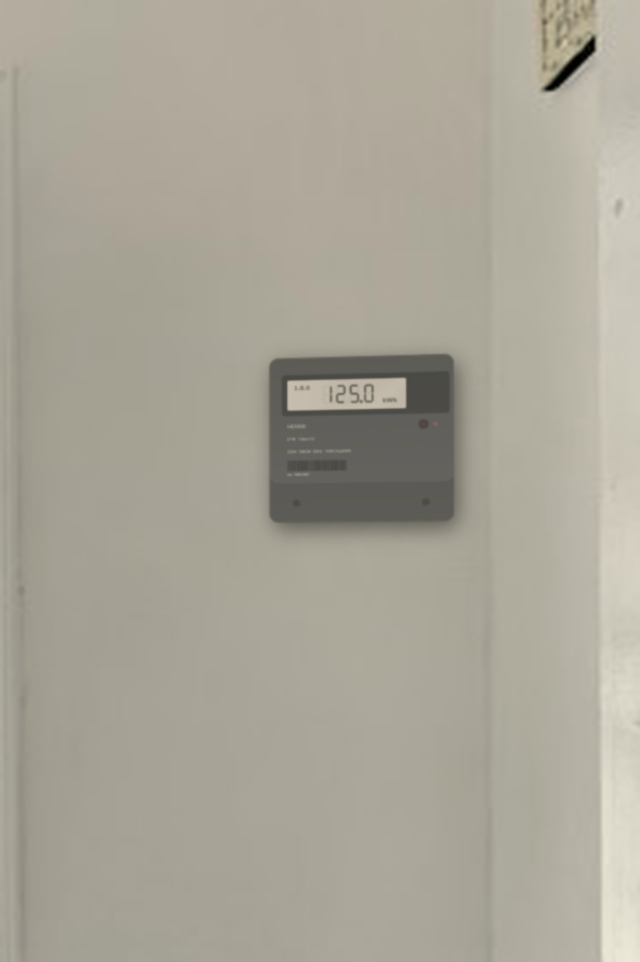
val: 125.0 kWh
